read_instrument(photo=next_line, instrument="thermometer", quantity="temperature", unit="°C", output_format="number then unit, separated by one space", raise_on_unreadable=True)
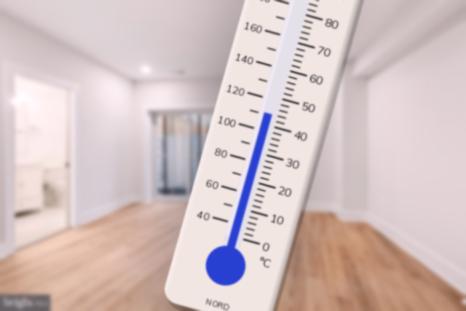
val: 44 °C
